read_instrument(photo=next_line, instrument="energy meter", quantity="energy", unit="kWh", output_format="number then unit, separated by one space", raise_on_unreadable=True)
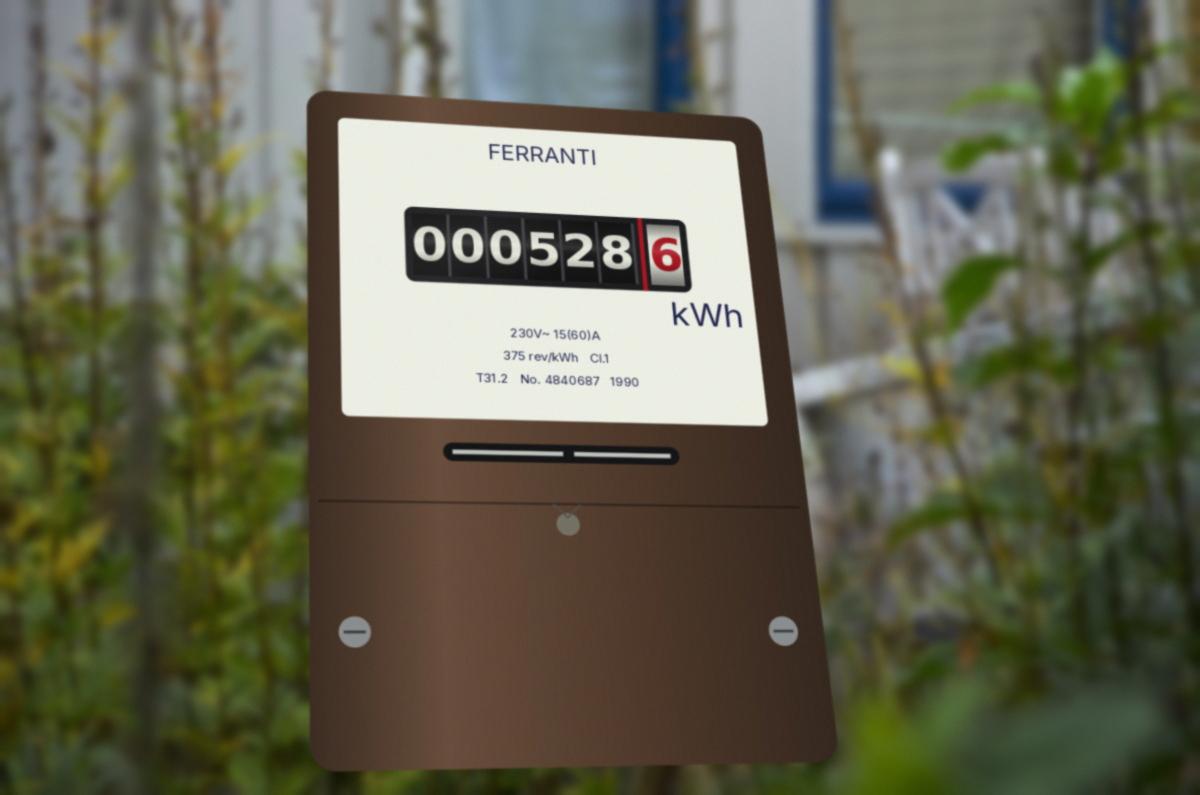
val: 528.6 kWh
